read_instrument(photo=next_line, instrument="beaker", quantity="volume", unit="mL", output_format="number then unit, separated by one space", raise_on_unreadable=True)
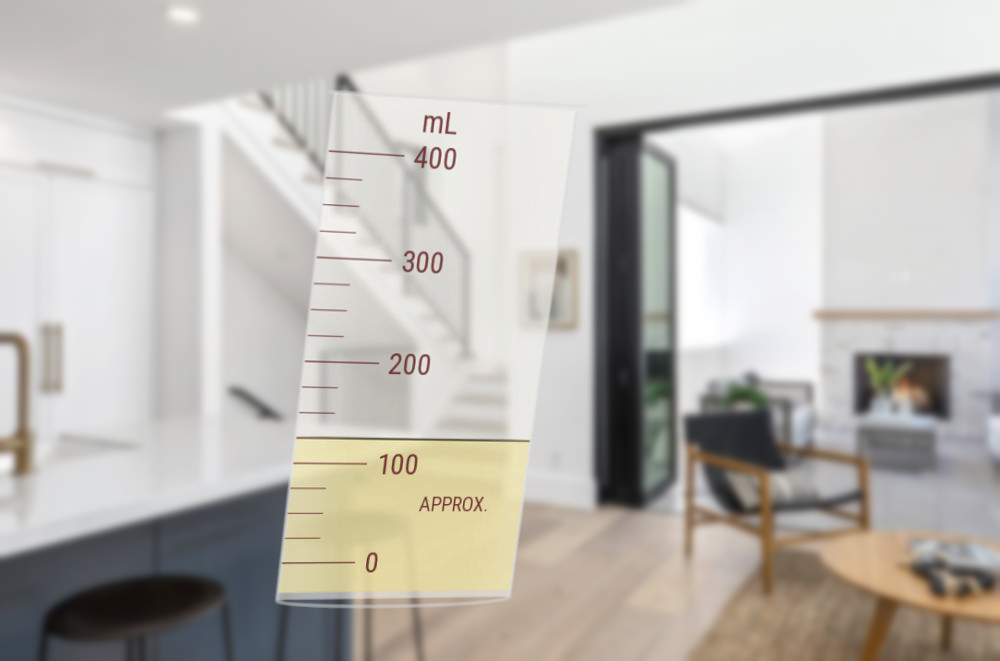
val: 125 mL
